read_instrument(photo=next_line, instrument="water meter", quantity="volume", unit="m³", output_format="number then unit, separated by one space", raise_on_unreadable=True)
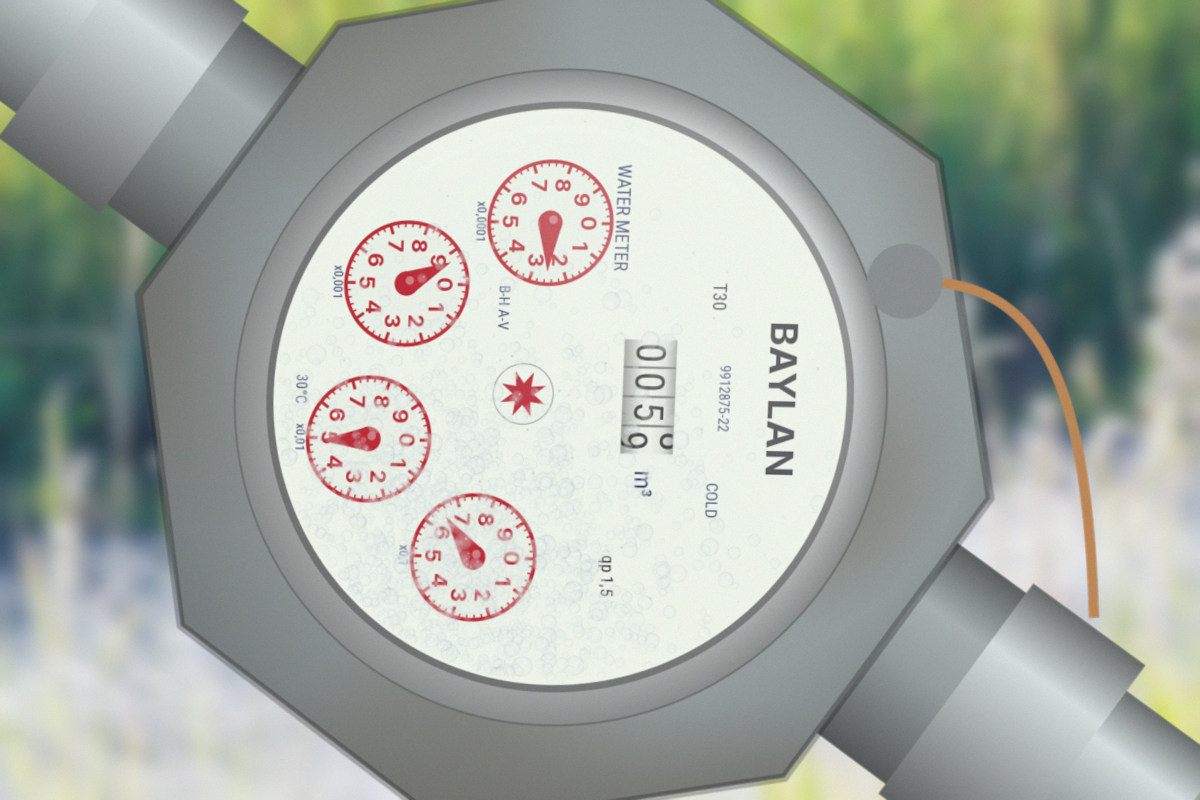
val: 58.6492 m³
